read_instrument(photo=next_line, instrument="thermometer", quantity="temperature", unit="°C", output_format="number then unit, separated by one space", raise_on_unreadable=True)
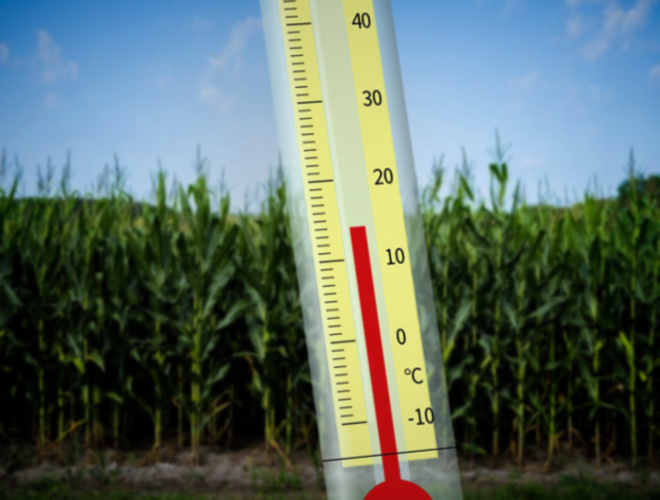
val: 14 °C
